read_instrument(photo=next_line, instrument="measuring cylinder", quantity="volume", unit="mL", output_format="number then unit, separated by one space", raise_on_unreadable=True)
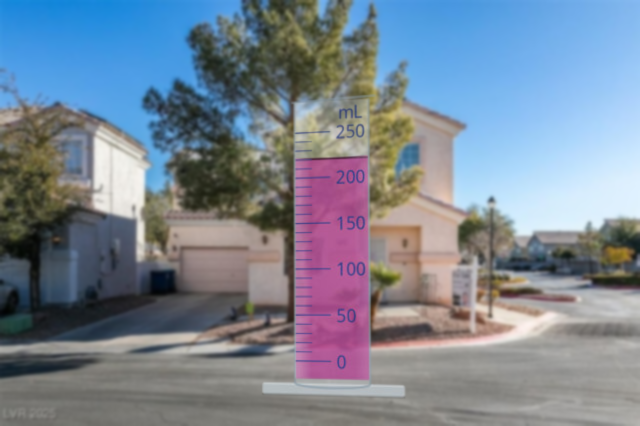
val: 220 mL
